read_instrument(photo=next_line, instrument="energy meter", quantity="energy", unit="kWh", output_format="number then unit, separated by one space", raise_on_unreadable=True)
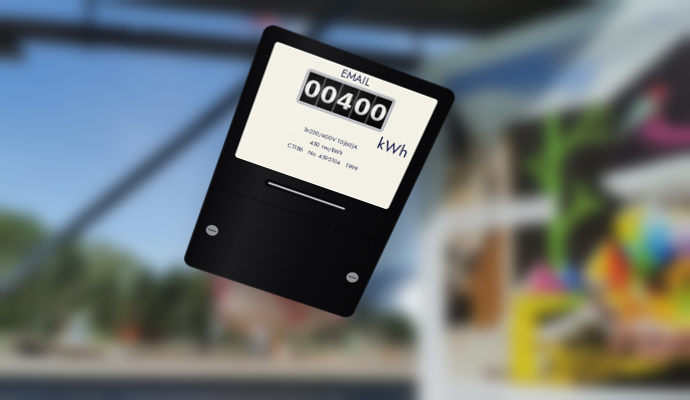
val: 400 kWh
